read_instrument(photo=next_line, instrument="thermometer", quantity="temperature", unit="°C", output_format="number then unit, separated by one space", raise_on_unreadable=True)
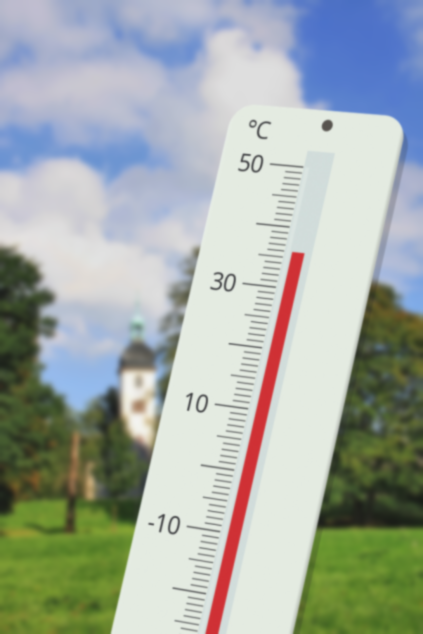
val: 36 °C
